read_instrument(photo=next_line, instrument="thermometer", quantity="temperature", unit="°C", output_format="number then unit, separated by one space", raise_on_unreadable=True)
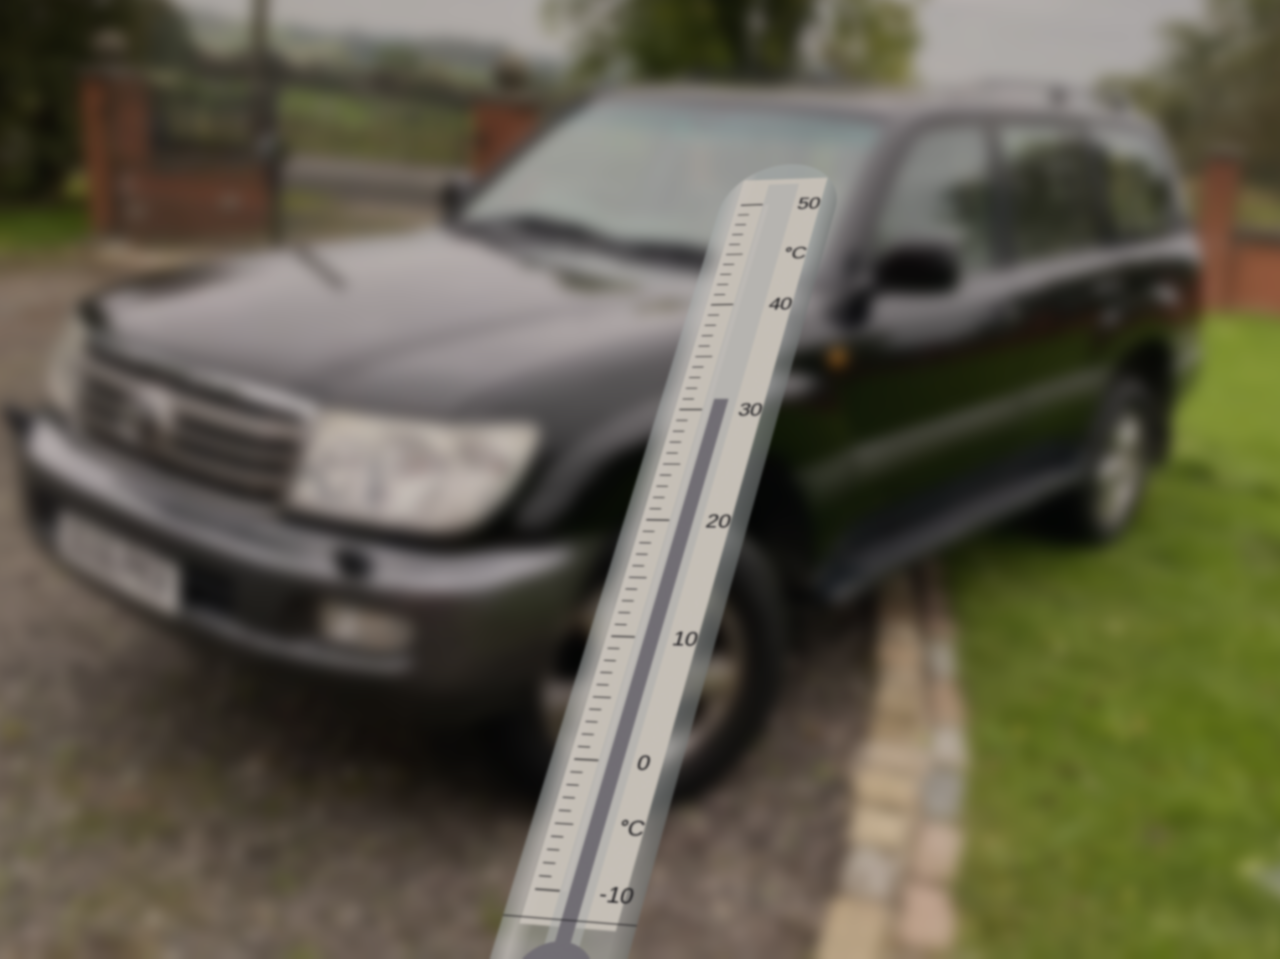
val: 31 °C
